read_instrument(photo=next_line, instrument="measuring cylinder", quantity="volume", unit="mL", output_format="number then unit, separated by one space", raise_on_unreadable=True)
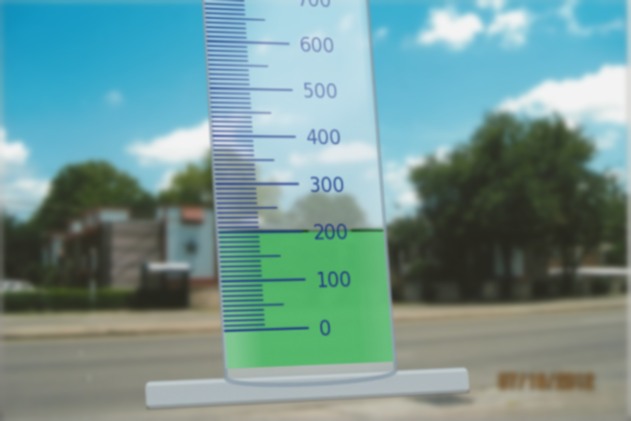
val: 200 mL
